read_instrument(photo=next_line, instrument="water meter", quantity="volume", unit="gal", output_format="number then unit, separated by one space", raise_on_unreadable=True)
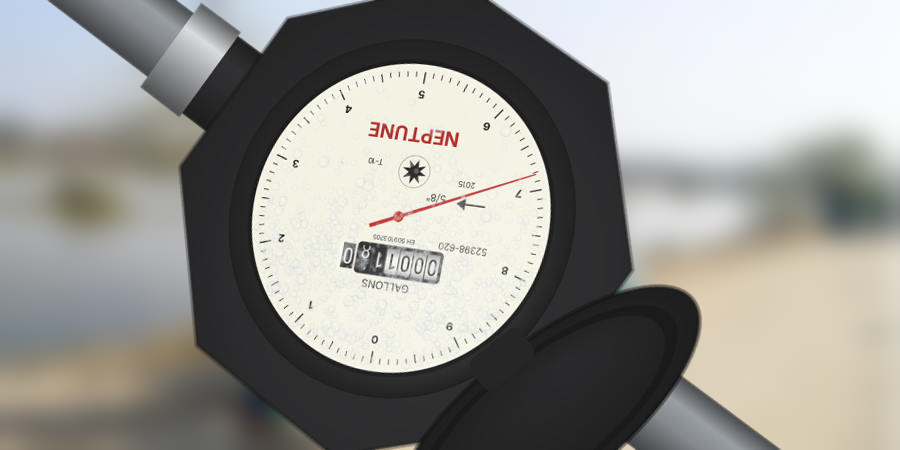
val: 1176.8 gal
